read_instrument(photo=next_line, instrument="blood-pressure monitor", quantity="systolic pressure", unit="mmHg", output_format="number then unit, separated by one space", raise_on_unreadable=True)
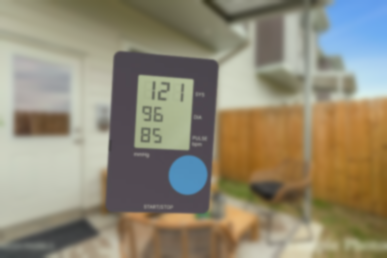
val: 121 mmHg
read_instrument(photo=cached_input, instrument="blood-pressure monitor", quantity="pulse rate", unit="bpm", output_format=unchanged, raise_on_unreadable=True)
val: 85 bpm
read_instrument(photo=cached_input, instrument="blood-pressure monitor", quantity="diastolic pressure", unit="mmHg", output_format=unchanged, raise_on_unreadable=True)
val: 96 mmHg
